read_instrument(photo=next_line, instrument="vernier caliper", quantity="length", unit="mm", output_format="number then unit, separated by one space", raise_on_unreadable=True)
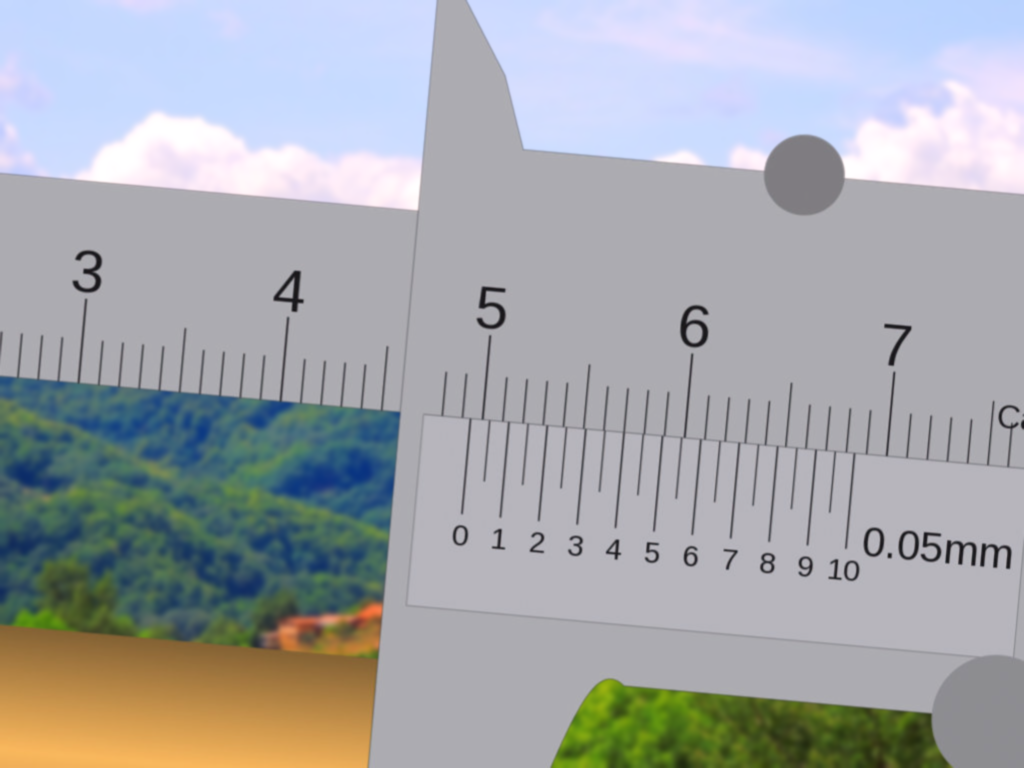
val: 49.4 mm
